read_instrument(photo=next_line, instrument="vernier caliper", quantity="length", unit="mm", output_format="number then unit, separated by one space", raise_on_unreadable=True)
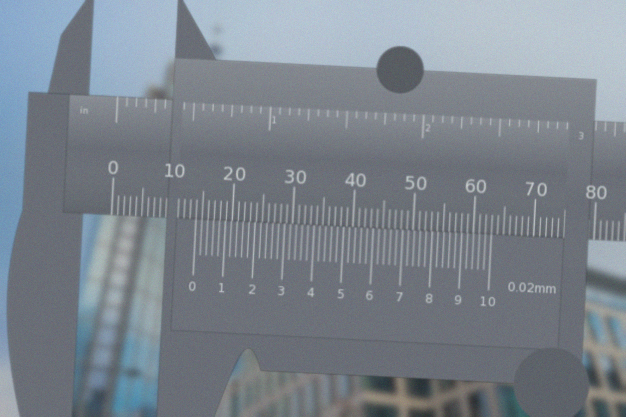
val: 14.0 mm
